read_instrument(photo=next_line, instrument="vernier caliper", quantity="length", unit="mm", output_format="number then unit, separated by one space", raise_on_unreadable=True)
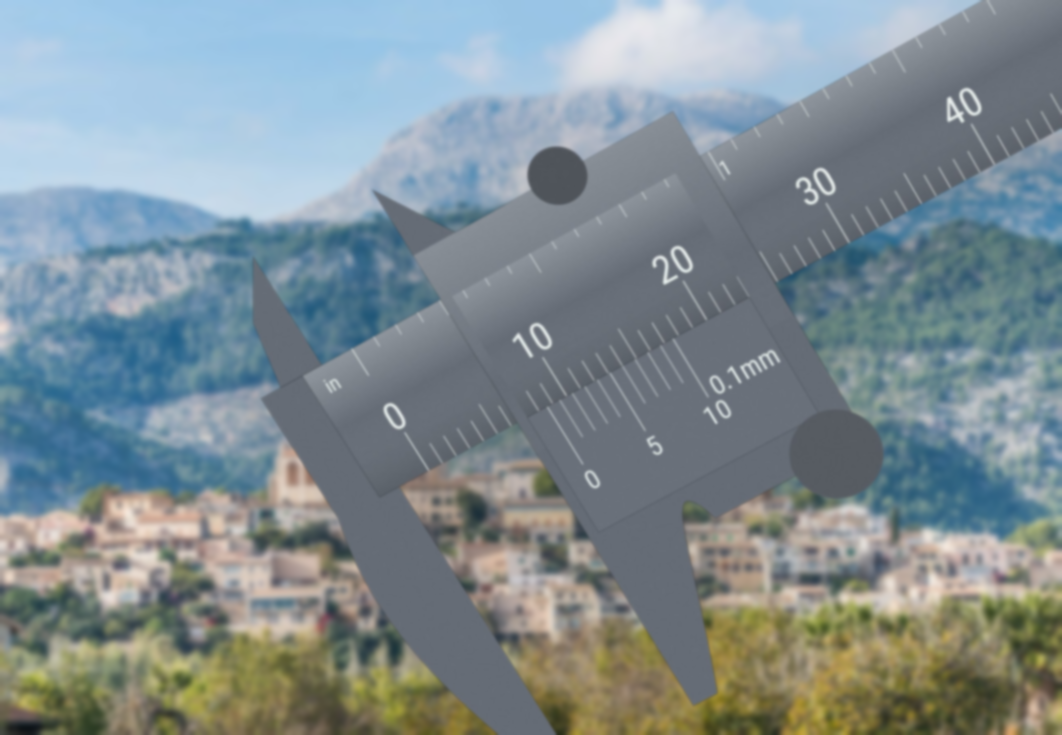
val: 8.6 mm
